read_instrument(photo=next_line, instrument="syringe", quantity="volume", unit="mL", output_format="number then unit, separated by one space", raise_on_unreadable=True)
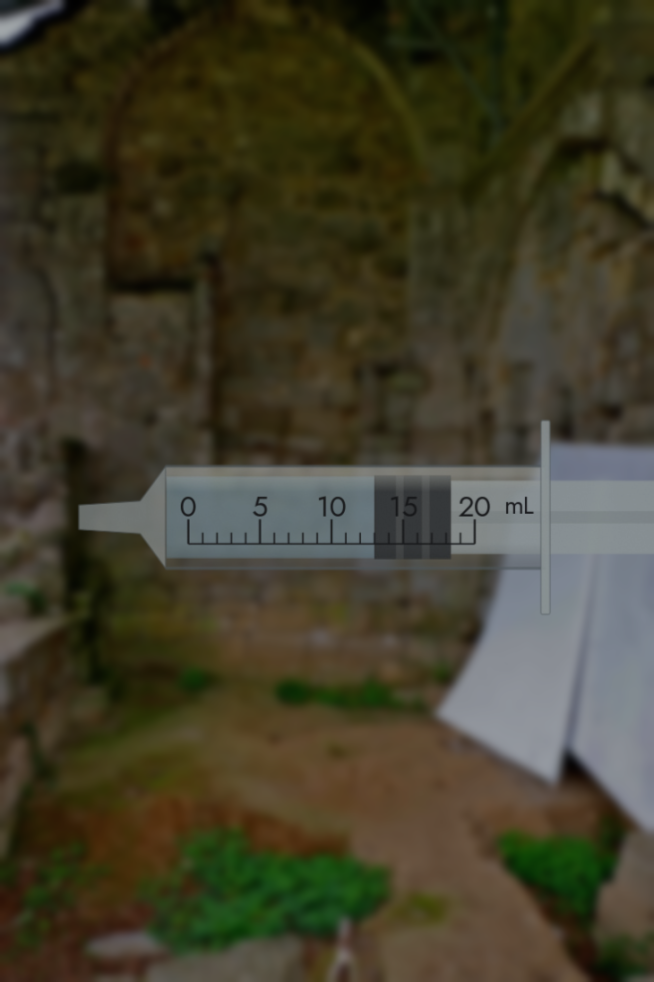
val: 13 mL
